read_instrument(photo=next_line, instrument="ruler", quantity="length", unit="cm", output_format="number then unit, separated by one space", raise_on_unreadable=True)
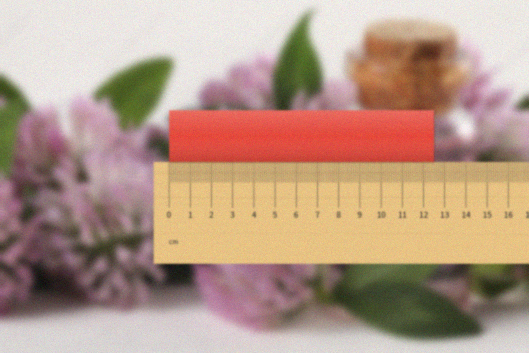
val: 12.5 cm
